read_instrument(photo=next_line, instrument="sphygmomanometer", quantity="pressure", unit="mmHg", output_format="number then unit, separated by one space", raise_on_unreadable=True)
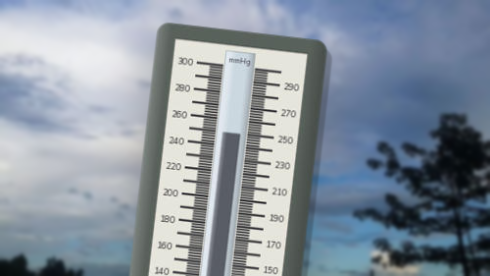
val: 250 mmHg
